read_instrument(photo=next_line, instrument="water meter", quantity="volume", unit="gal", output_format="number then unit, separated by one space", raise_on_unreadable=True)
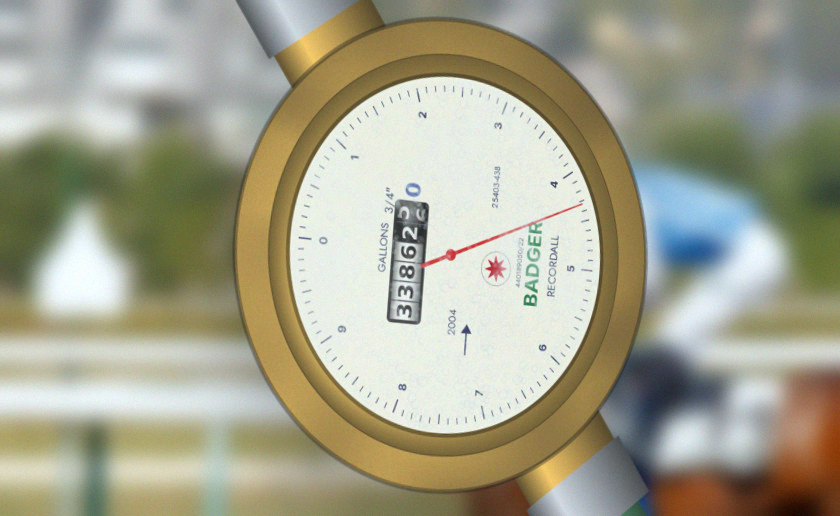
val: 3386254.3 gal
